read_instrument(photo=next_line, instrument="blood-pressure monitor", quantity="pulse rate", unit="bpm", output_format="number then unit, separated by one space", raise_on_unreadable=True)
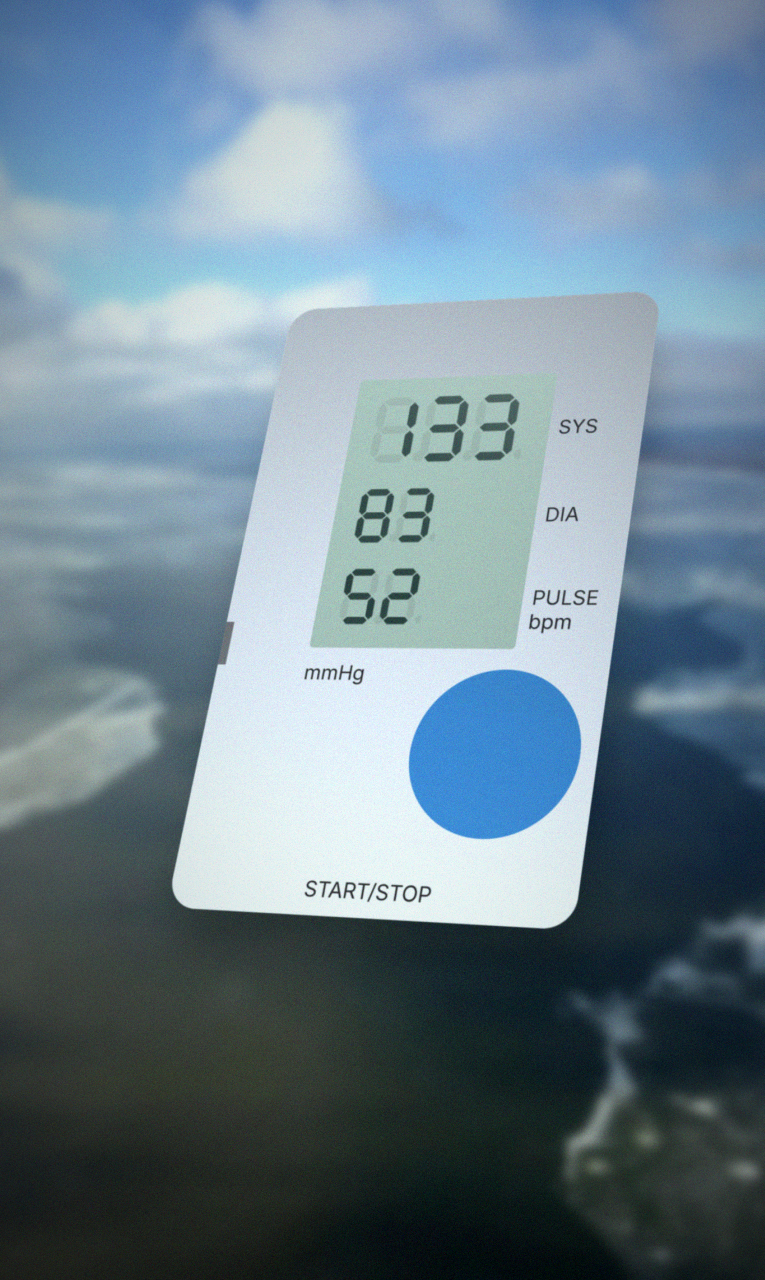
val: 52 bpm
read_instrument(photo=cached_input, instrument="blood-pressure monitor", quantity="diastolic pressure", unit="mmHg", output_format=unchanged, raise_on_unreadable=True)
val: 83 mmHg
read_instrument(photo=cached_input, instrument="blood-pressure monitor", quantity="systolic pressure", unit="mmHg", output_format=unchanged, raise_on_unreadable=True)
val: 133 mmHg
